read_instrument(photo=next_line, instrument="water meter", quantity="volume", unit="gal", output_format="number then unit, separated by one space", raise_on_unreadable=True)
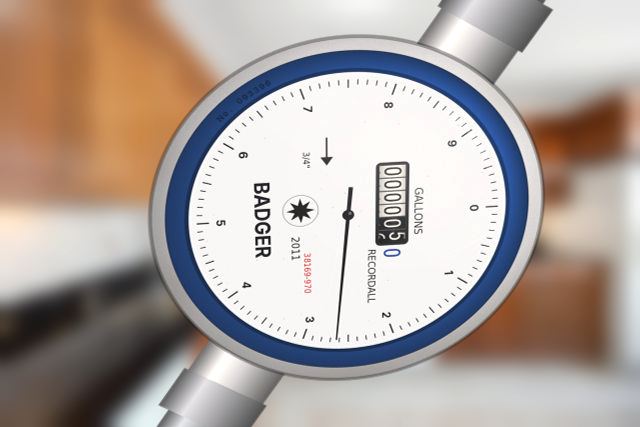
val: 52.6 gal
